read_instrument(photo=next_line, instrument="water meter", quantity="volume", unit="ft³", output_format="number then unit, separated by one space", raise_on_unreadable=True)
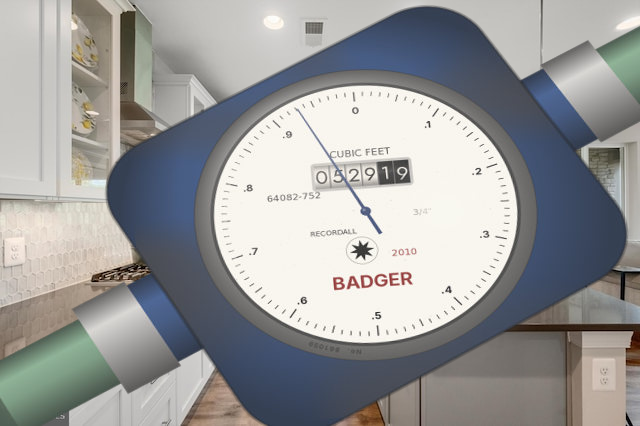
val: 52918.93 ft³
